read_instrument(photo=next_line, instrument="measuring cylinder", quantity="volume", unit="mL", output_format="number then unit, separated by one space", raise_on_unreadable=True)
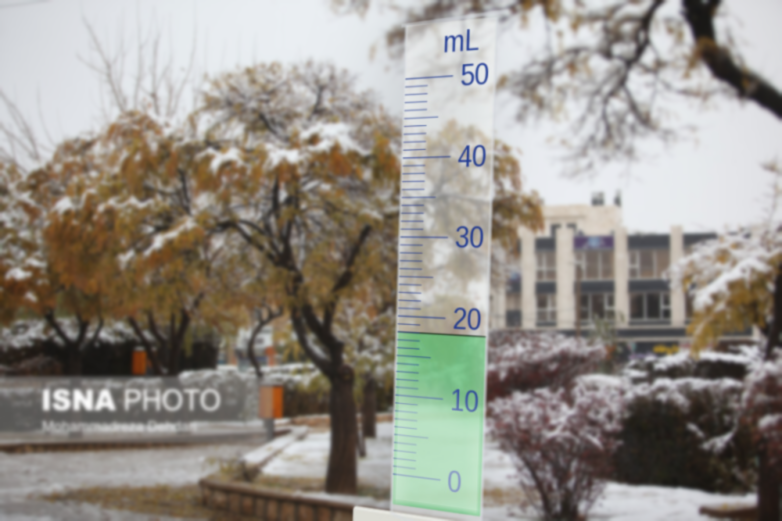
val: 18 mL
